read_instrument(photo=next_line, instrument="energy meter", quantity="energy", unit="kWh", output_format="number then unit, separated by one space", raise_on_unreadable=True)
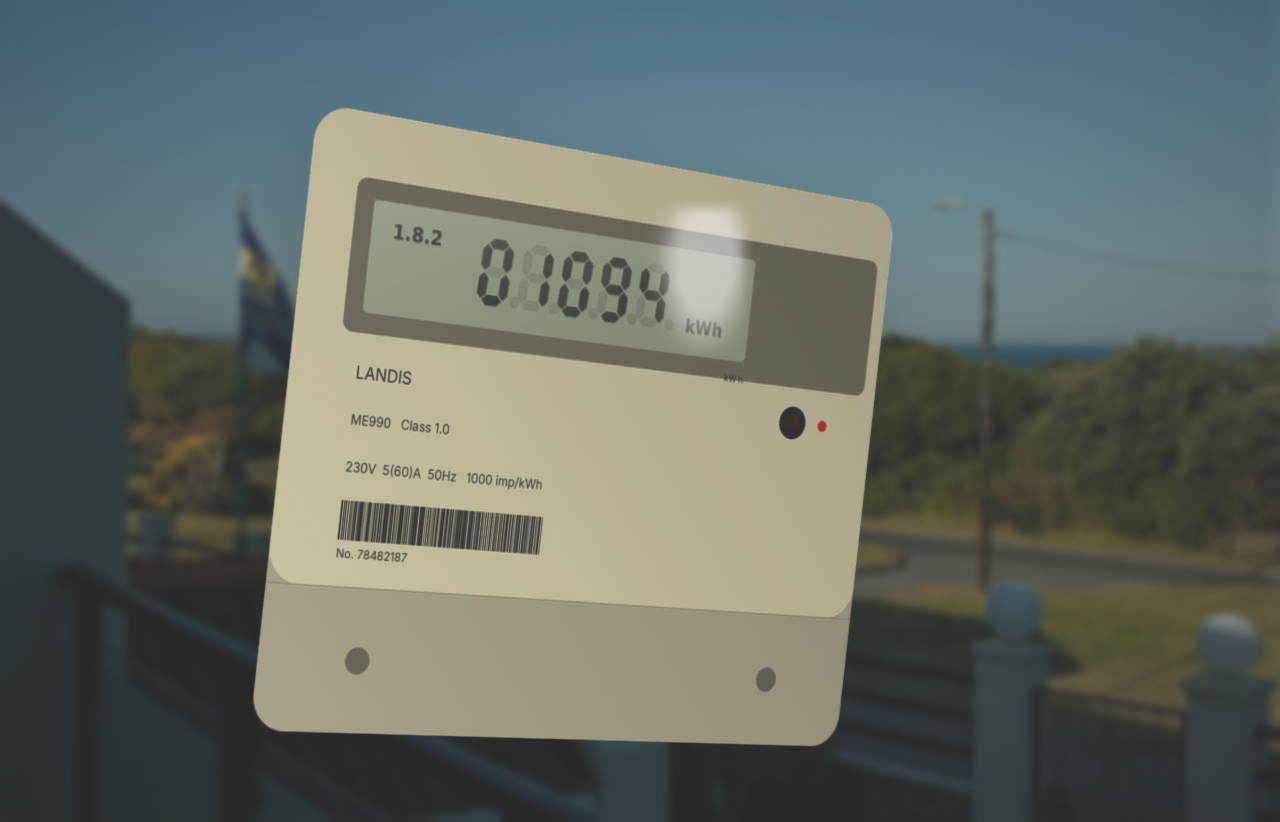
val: 1094 kWh
